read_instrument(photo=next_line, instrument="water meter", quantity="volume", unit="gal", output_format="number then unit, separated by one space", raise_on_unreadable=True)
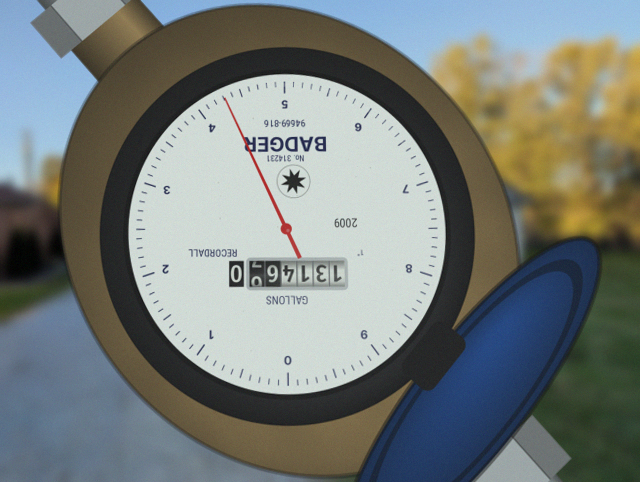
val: 1314664.3 gal
